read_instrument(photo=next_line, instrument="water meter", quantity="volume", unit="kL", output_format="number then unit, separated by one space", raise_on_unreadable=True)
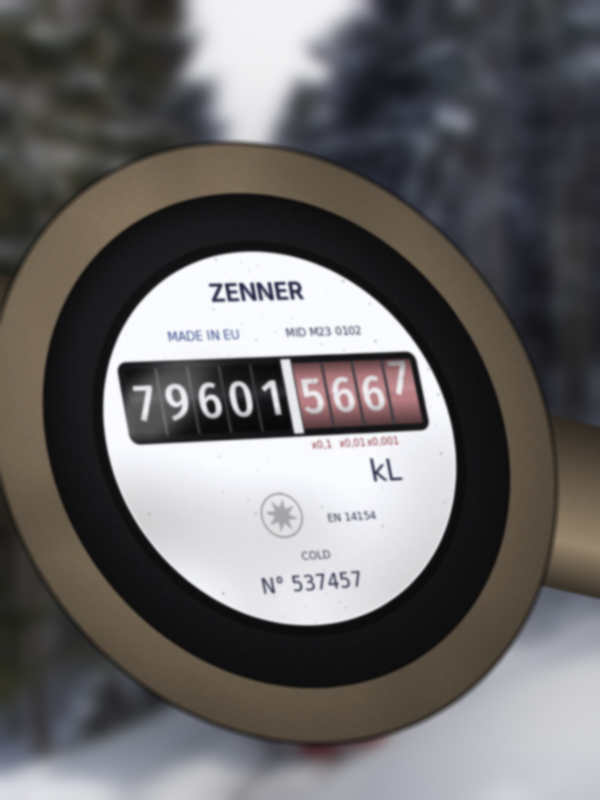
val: 79601.5667 kL
